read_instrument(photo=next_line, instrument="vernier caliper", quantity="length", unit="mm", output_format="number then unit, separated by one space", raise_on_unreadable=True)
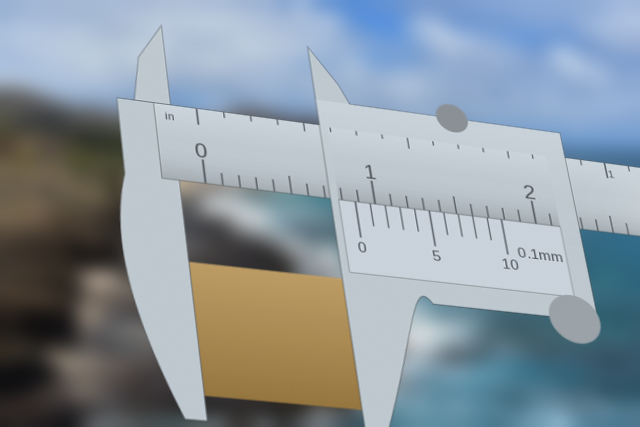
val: 8.8 mm
